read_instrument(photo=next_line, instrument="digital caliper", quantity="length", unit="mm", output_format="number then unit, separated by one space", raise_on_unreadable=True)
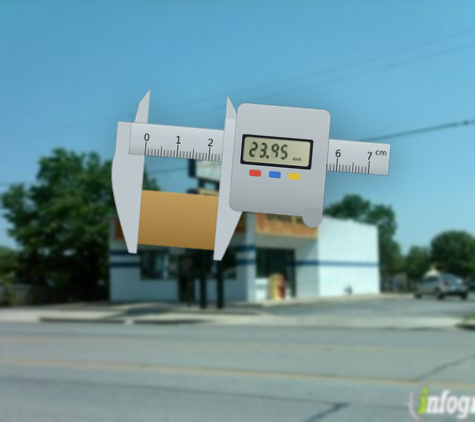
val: 23.95 mm
